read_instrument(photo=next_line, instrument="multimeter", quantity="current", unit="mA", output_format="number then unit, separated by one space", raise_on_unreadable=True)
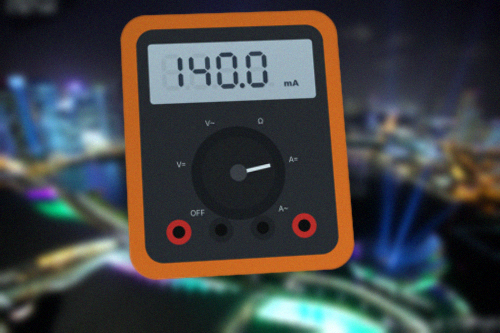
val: 140.0 mA
